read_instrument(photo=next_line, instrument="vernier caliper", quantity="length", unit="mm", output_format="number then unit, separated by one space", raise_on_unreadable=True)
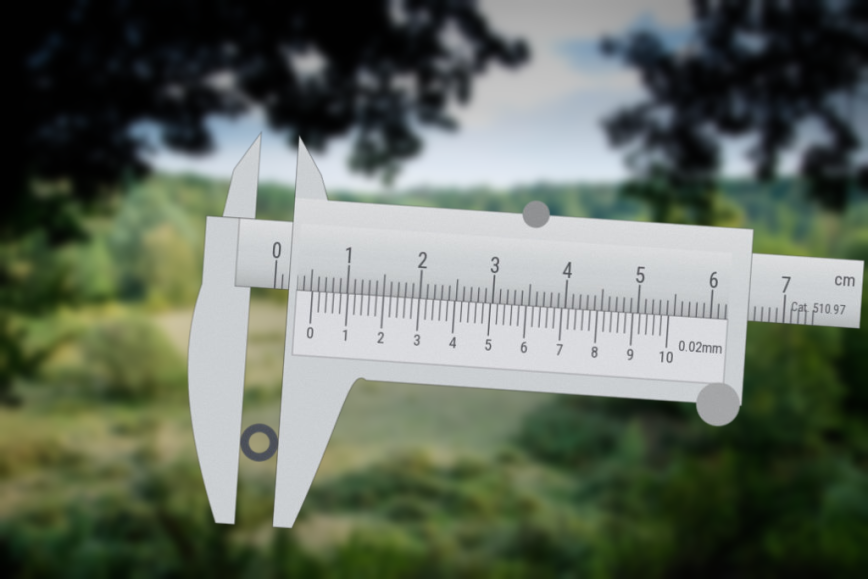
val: 5.2 mm
